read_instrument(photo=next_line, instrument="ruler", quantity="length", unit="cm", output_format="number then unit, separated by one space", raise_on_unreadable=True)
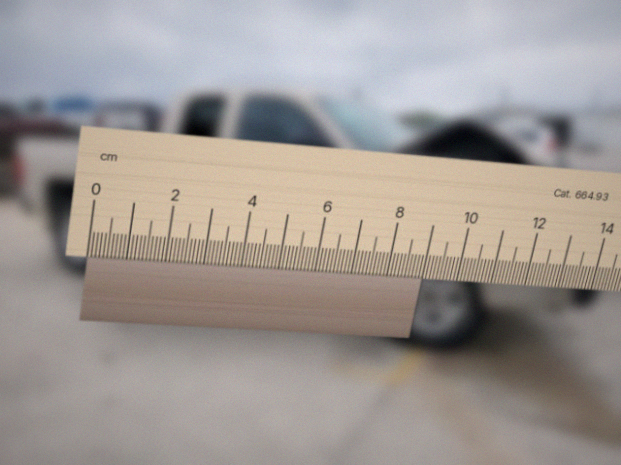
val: 9 cm
